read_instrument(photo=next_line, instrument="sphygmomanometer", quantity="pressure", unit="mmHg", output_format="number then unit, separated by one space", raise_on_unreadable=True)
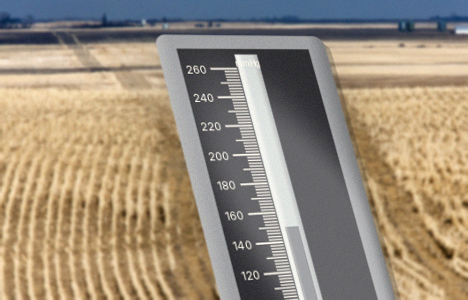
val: 150 mmHg
